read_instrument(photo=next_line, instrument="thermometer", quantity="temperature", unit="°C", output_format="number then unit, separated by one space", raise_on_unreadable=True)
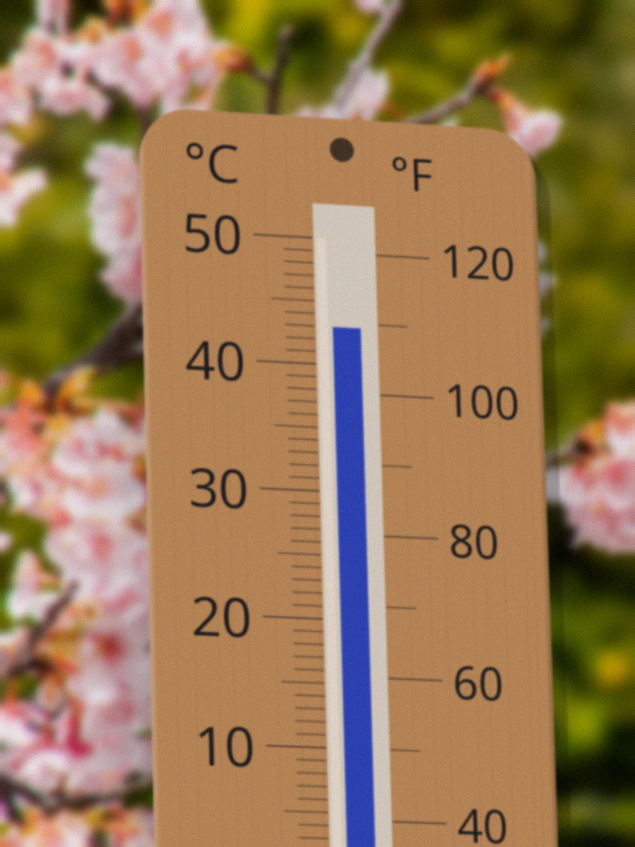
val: 43 °C
